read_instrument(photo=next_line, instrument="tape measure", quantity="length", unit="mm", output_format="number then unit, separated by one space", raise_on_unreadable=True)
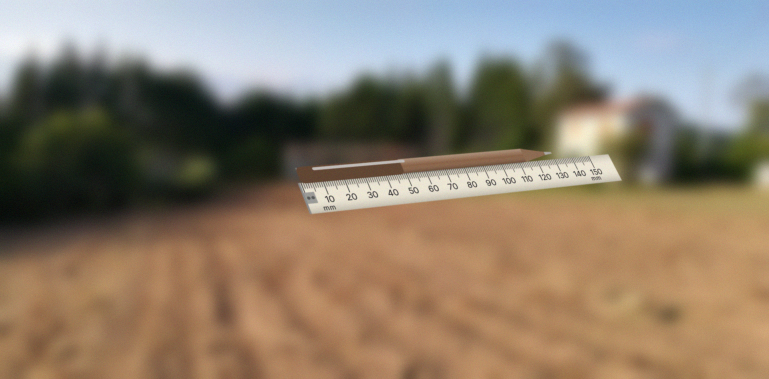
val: 130 mm
